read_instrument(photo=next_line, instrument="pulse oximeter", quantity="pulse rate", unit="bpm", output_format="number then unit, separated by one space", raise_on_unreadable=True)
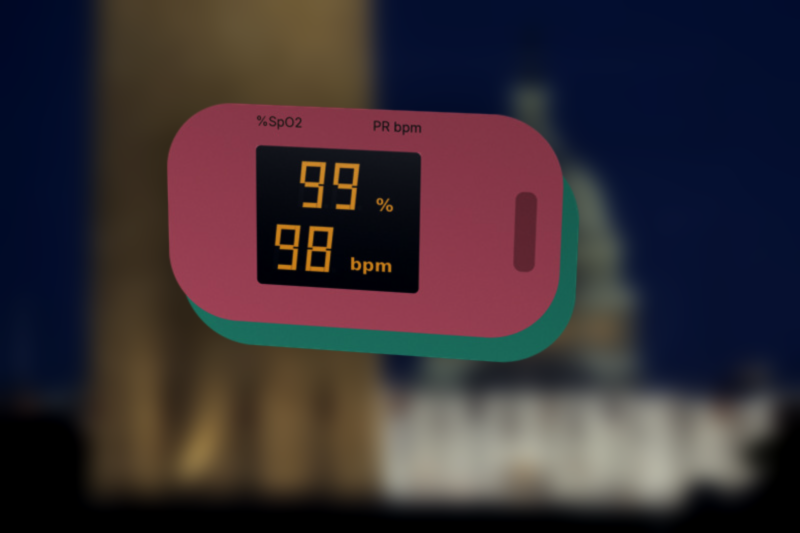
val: 98 bpm
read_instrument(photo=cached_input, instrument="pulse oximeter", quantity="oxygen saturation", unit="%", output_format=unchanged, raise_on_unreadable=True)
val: 99 %
